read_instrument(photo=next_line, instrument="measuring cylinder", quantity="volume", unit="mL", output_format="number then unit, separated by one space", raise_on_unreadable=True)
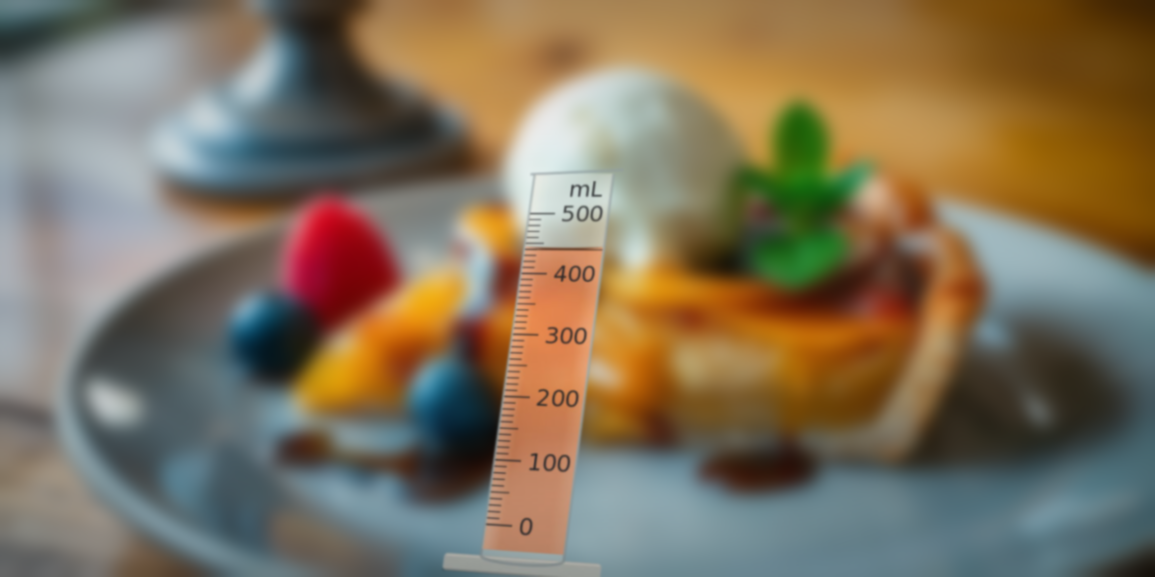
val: 440 mL
